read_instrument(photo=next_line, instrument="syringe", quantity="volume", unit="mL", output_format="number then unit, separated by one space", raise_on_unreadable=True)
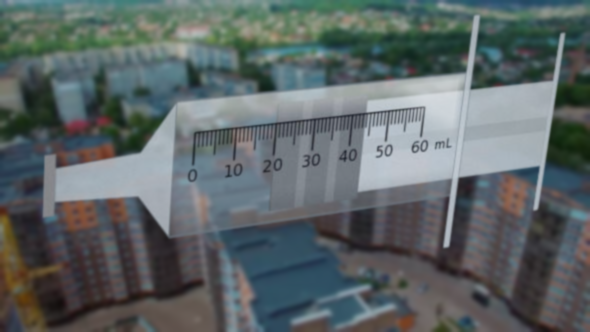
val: 20 mL
